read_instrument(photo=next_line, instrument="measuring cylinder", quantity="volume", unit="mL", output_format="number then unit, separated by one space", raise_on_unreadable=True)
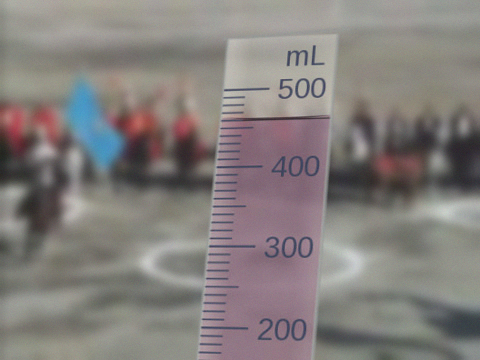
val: 460 mL
